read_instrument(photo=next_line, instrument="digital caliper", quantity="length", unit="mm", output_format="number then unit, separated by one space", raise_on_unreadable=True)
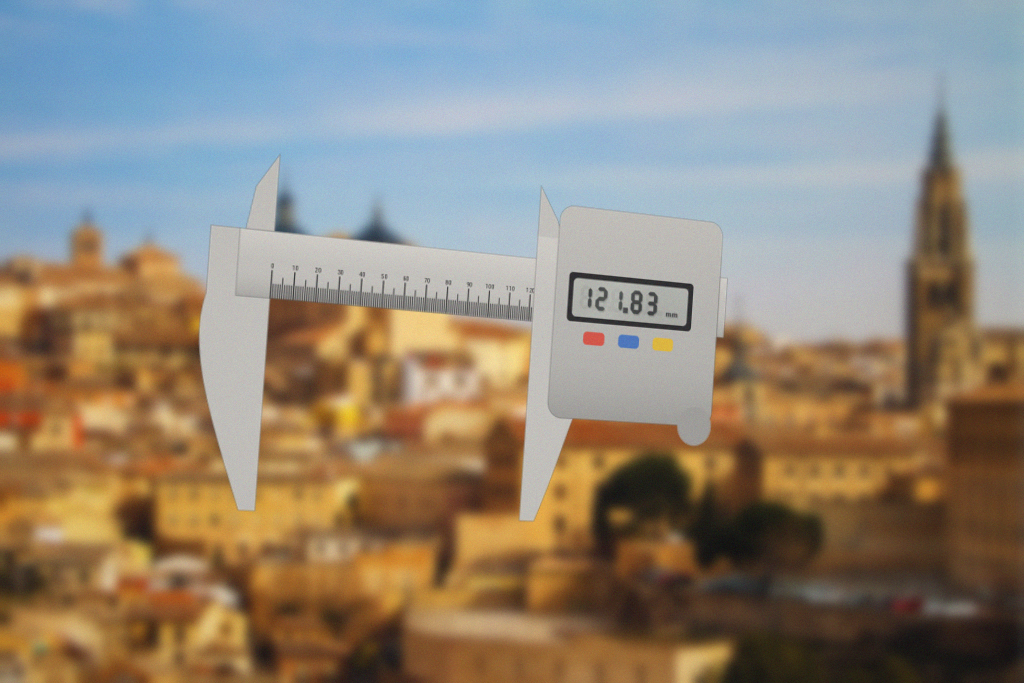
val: 121.83 mm
